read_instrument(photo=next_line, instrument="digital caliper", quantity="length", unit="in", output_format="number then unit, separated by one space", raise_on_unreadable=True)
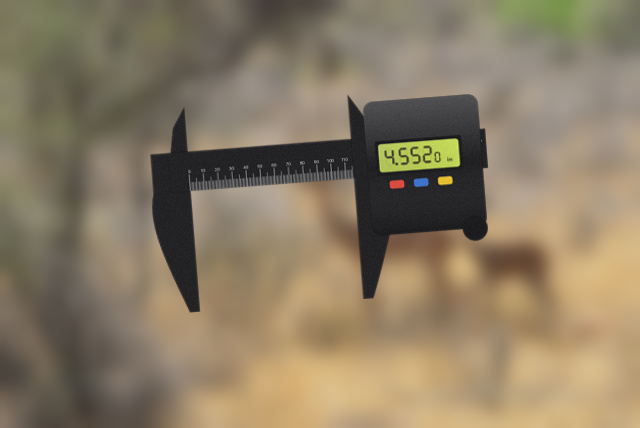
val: 4.5520 in
